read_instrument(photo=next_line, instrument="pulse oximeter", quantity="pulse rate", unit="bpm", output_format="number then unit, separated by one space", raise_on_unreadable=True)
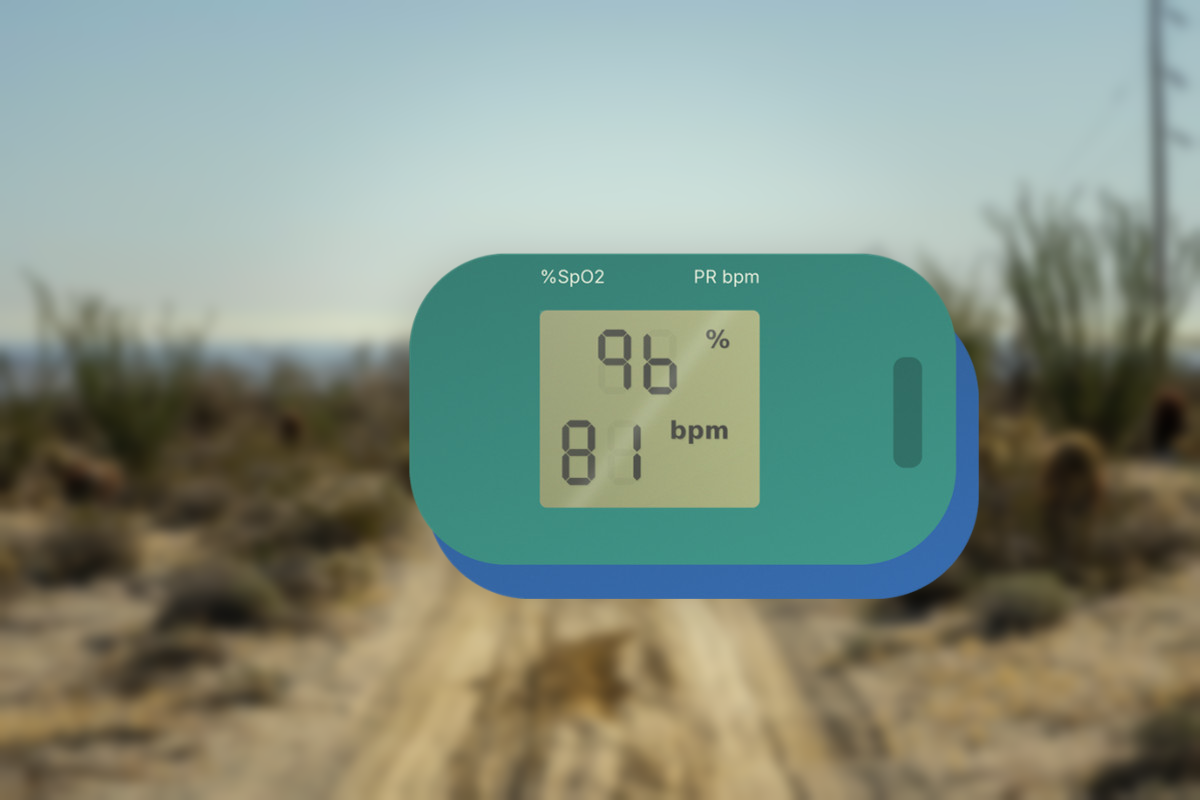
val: 81 bpm
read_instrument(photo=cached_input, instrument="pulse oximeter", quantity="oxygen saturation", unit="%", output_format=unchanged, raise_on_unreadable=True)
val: 96 %
